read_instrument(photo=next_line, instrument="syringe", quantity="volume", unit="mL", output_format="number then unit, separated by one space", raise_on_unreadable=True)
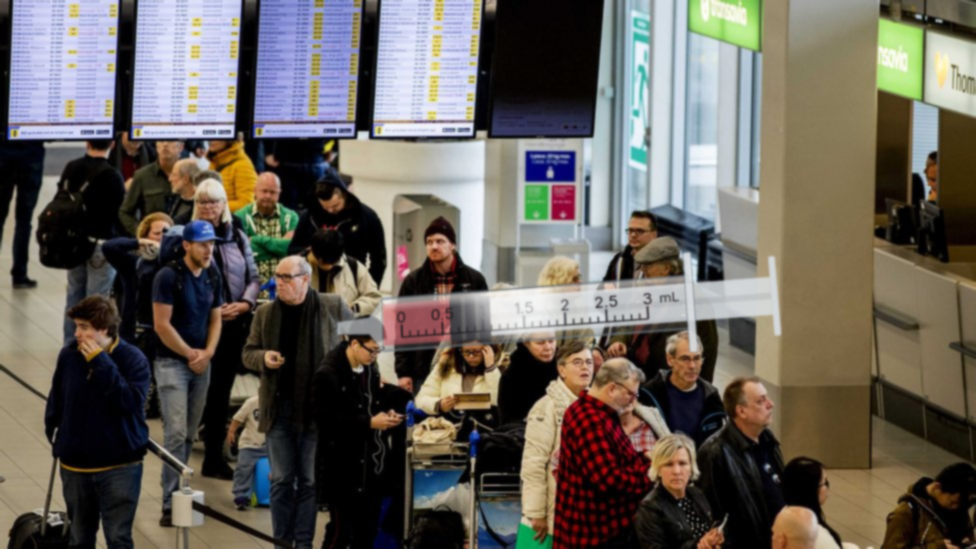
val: 0.6 mL
